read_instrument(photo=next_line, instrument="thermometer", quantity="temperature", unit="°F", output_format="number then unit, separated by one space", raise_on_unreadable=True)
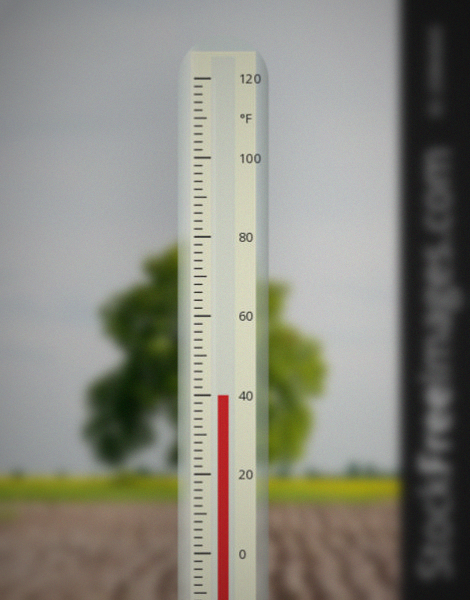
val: 40 °F
